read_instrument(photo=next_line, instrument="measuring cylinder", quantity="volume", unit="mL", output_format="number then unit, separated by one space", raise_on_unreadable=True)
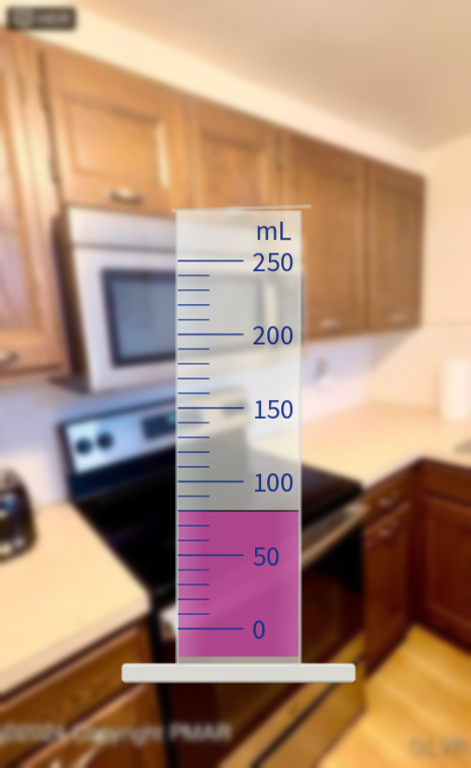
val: 80 mL
